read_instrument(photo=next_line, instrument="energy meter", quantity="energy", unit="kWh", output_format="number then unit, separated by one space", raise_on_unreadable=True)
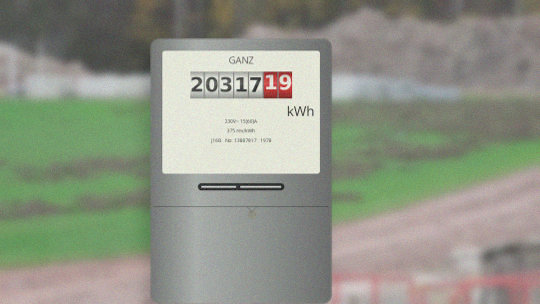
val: 20317.19 kWh
